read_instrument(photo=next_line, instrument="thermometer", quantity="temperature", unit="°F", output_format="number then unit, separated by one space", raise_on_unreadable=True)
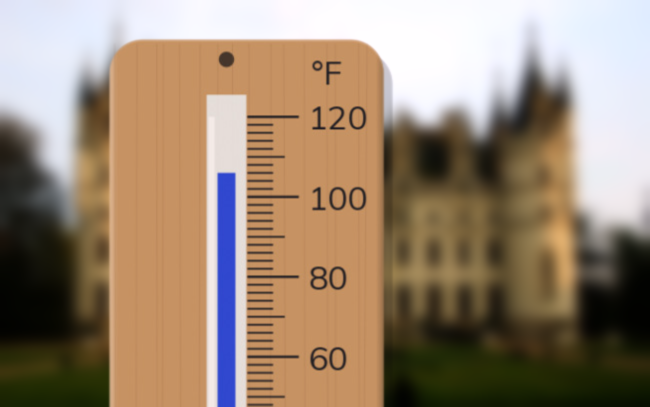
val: 106 °F
